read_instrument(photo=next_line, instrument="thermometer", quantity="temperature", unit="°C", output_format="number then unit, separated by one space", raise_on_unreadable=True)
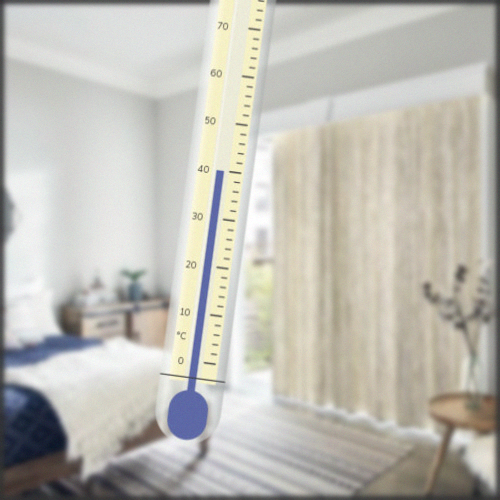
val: 40 °C
